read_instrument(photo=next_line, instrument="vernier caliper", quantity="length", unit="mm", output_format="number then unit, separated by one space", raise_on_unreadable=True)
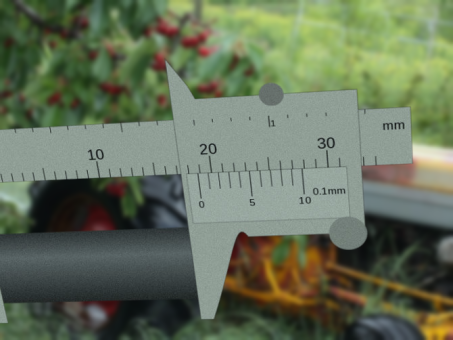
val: 18.8 mm
